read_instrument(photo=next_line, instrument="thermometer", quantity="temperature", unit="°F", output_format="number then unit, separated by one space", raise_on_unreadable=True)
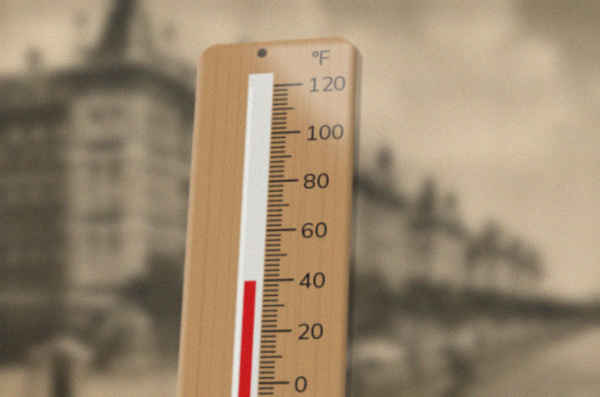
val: 40 °F
